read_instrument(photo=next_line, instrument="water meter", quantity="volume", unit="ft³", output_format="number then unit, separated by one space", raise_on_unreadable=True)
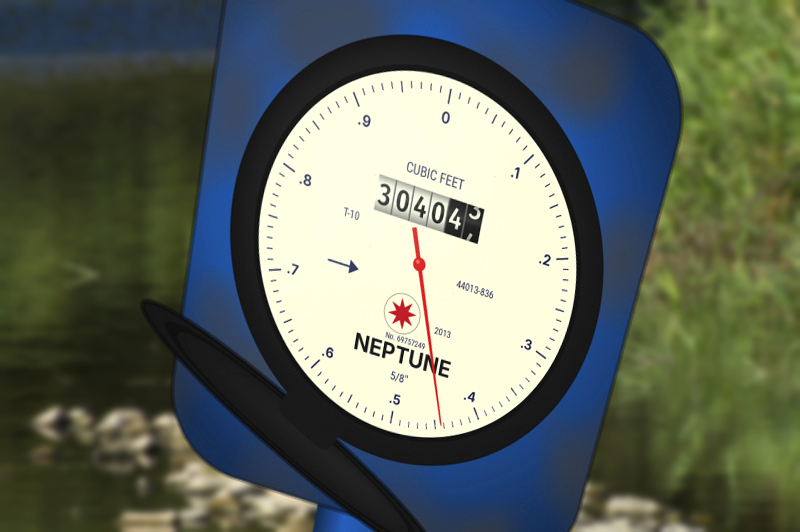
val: 304043.44 ft³
